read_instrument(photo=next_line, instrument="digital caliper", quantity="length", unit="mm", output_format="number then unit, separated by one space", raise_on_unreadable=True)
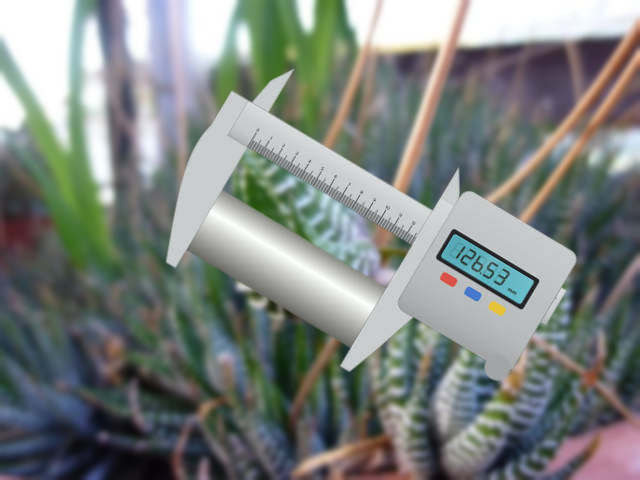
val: 126.53 mm
